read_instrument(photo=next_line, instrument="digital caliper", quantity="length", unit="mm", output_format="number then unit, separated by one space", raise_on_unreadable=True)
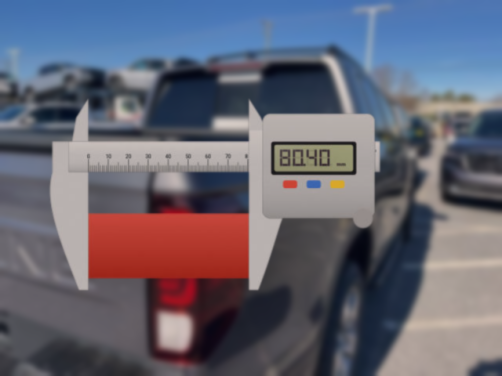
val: 80.40 mm
